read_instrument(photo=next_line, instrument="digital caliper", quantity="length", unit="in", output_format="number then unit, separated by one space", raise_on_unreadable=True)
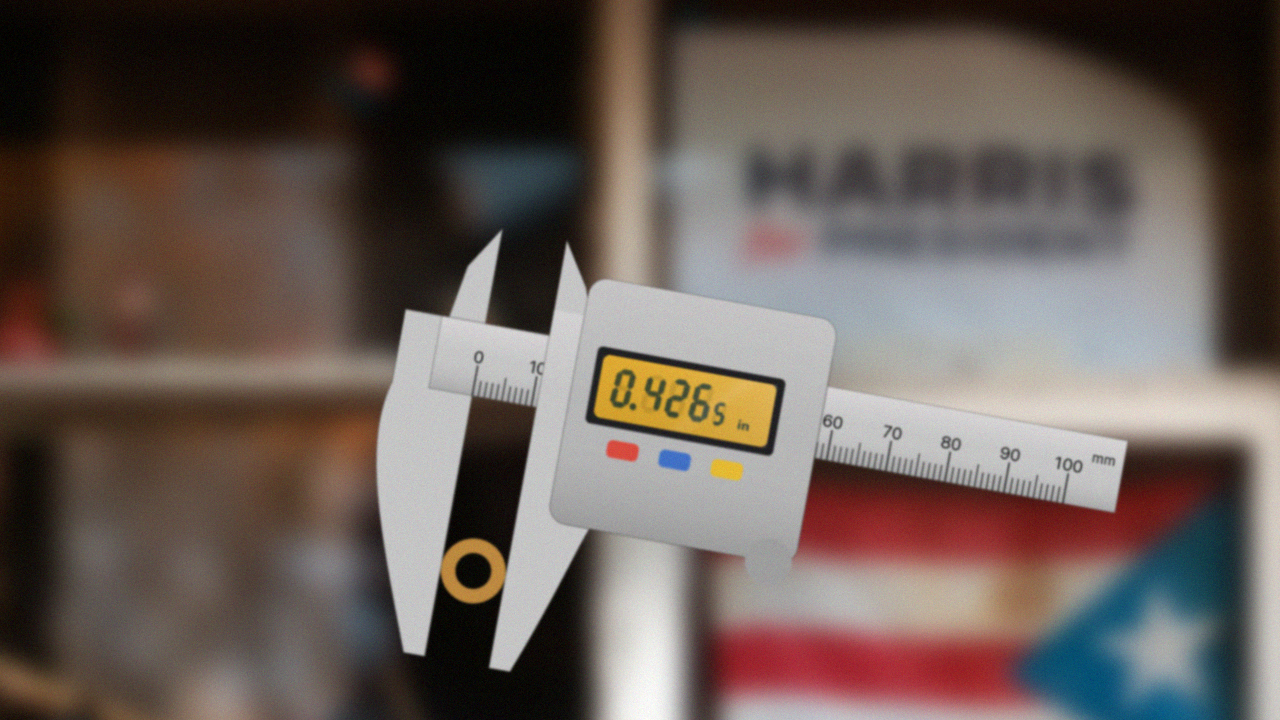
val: 0.4265 in
